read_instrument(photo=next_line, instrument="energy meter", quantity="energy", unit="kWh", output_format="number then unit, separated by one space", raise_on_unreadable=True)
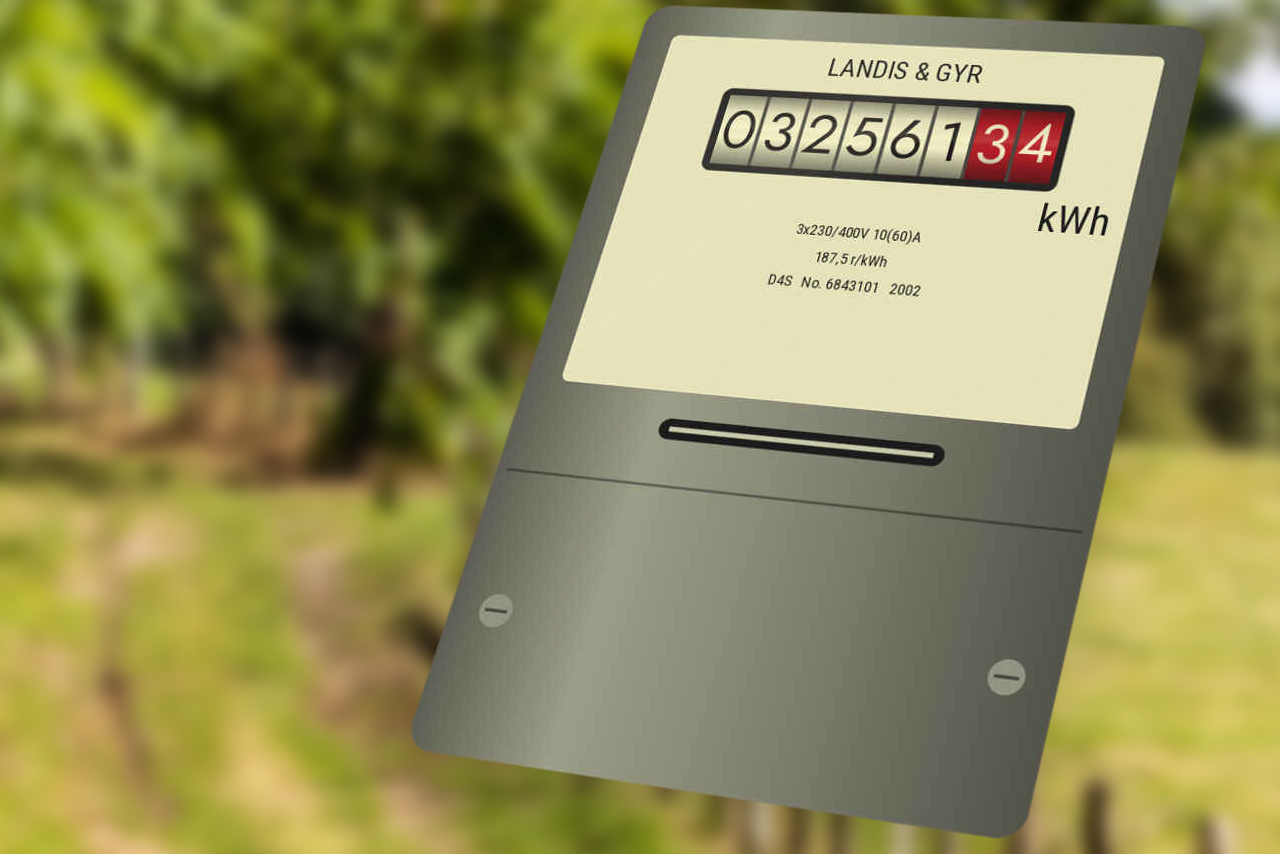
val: 32561.34 kWh
